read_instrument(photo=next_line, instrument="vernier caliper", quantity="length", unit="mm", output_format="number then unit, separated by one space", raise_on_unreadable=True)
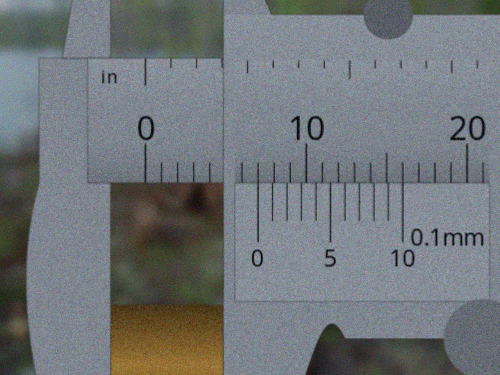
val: 7.0 mm
